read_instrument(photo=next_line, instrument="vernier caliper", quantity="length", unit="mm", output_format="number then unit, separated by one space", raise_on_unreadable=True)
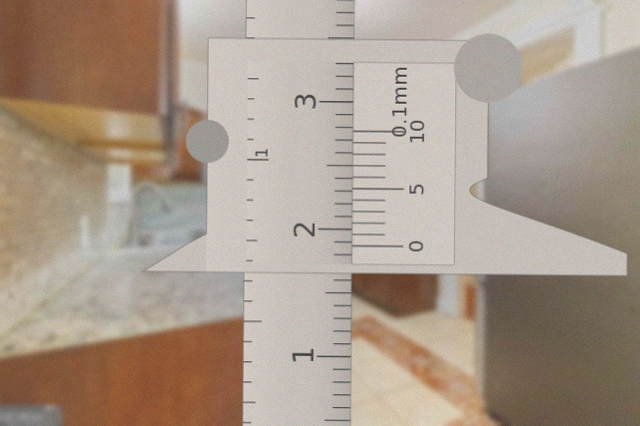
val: 18.7 mm
